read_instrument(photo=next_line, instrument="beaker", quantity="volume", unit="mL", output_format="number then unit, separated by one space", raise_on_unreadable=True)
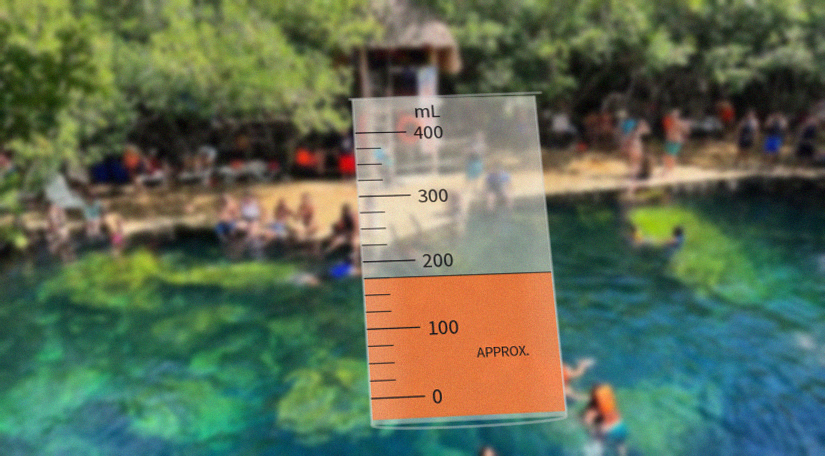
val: 175 mL
